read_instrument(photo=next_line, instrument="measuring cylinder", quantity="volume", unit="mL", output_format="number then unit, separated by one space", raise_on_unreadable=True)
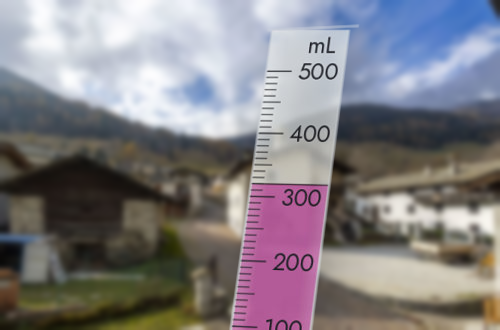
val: 320 mL
